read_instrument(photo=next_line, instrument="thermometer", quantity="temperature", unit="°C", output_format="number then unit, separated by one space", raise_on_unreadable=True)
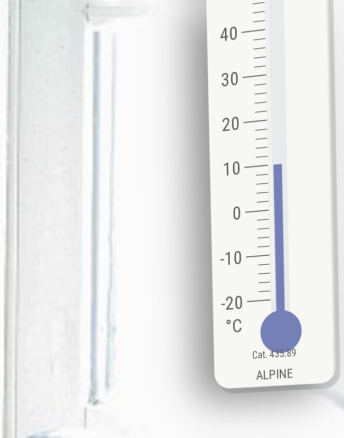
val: 10 °C
